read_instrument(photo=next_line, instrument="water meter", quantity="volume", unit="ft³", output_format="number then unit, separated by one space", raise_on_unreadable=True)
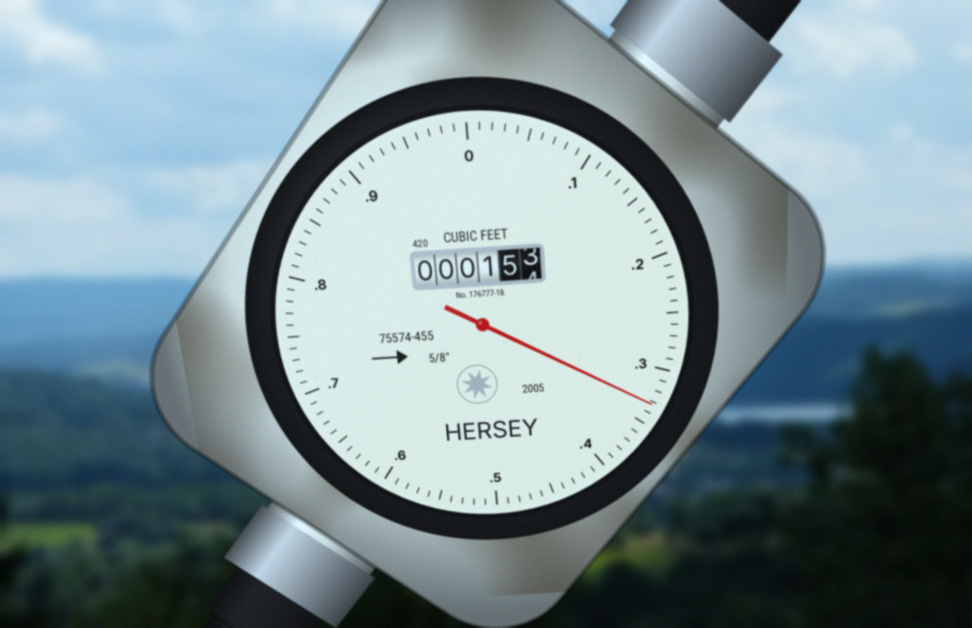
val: 153.33 ft³
